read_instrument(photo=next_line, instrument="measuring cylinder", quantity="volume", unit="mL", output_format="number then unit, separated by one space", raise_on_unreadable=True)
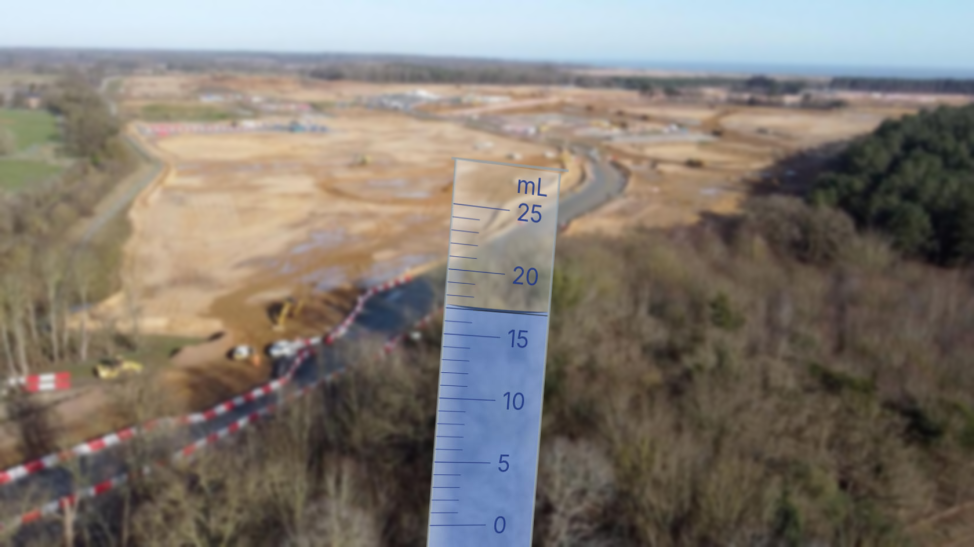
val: 17 mL
